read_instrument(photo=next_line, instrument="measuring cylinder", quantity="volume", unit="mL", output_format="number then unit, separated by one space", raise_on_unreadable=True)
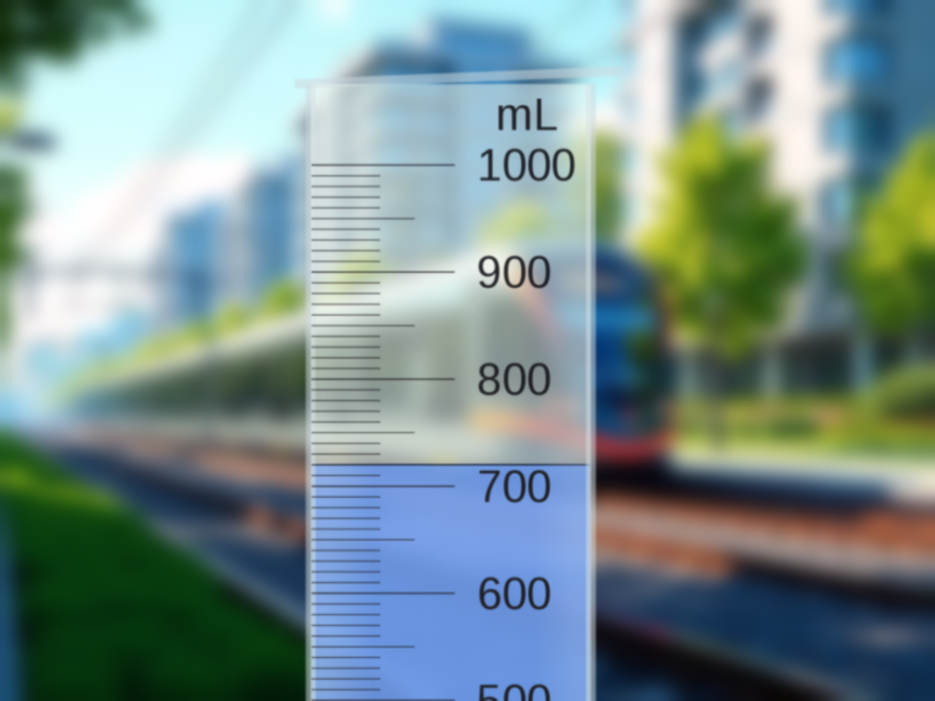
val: 720 mL
